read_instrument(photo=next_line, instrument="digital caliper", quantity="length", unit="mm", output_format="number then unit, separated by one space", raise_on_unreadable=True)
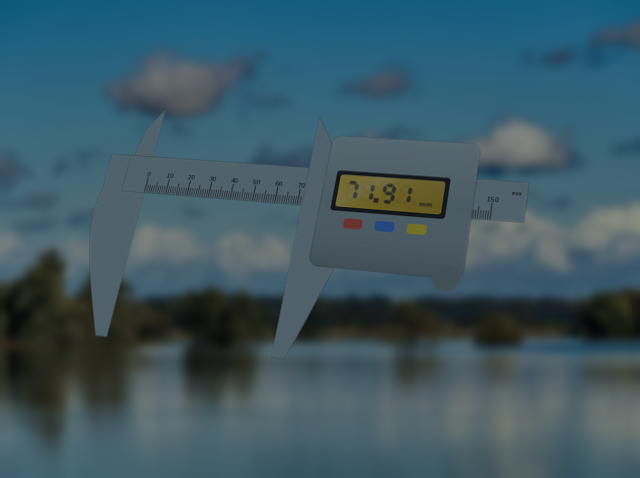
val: 71.91 mm
